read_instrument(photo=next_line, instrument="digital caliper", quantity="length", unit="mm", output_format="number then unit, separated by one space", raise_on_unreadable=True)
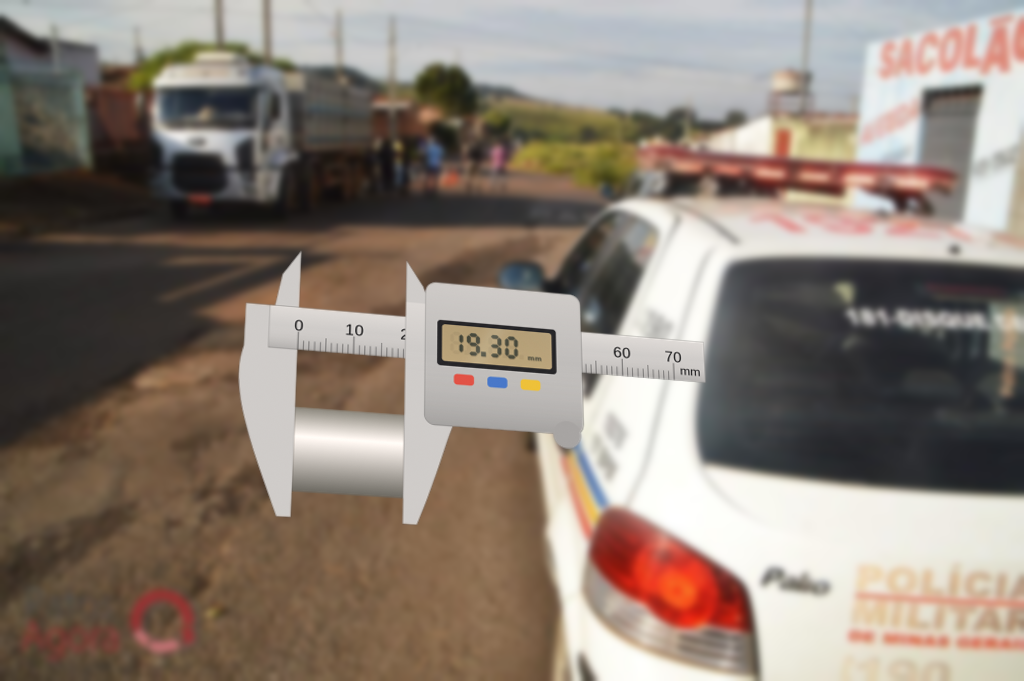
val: 19.30 mm
